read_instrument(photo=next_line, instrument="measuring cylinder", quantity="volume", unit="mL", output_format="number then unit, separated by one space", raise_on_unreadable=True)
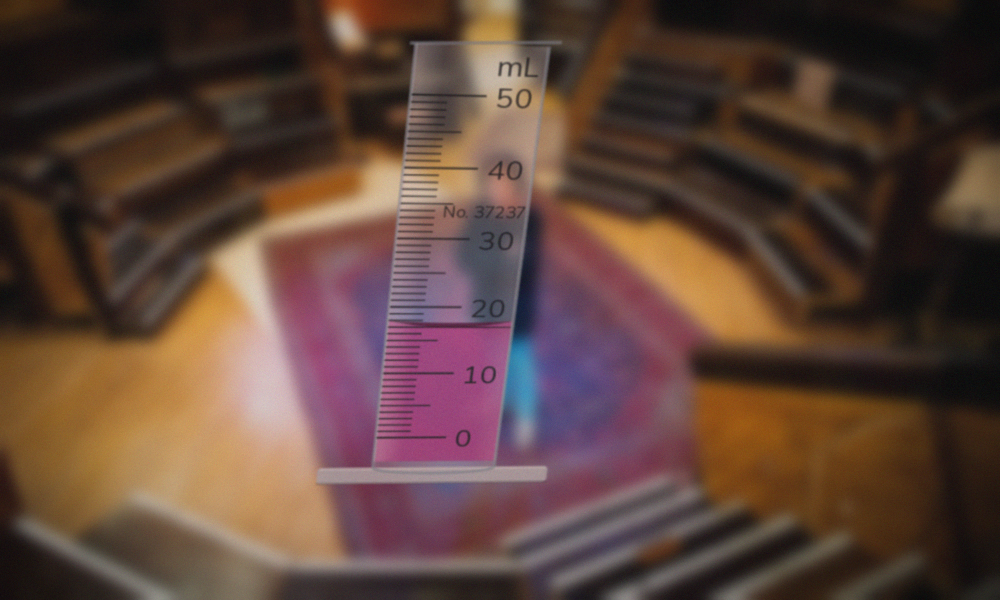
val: 17 mL
